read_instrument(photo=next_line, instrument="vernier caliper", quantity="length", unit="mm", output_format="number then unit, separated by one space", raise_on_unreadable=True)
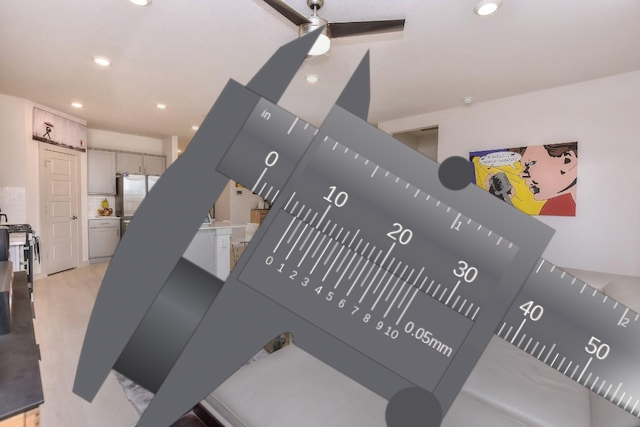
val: 6.8 mm
